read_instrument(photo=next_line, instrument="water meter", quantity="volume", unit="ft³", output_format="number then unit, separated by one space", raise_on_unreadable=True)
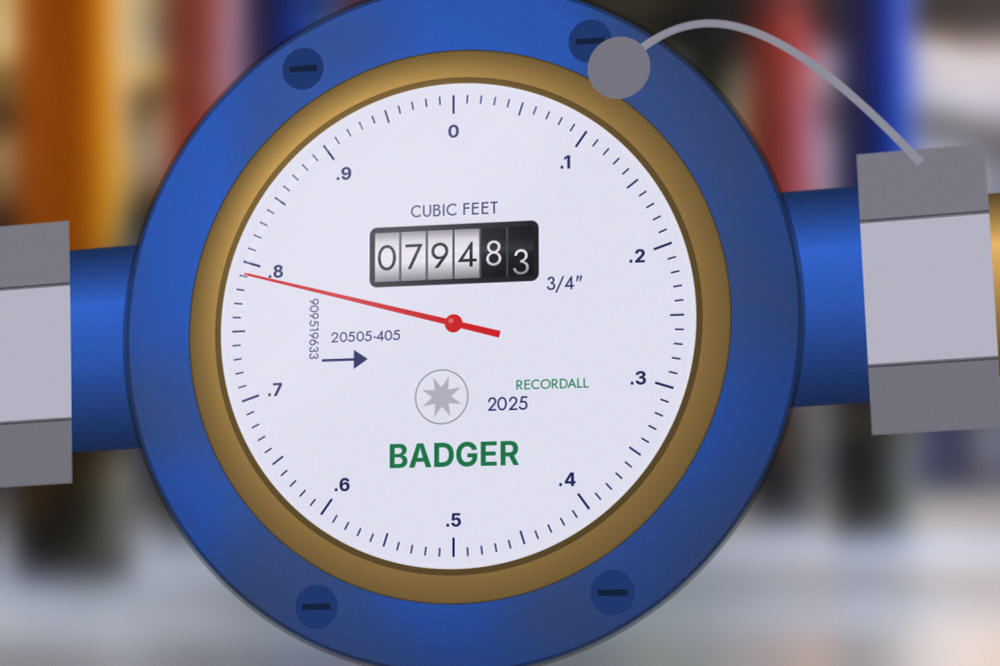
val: 79482.79 ft³
